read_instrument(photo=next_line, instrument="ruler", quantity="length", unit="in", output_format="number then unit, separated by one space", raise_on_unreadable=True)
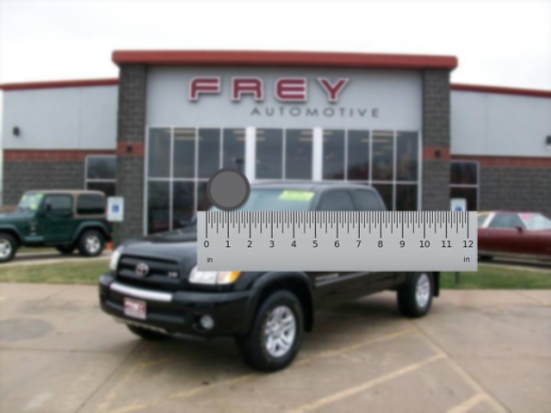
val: 2 in
